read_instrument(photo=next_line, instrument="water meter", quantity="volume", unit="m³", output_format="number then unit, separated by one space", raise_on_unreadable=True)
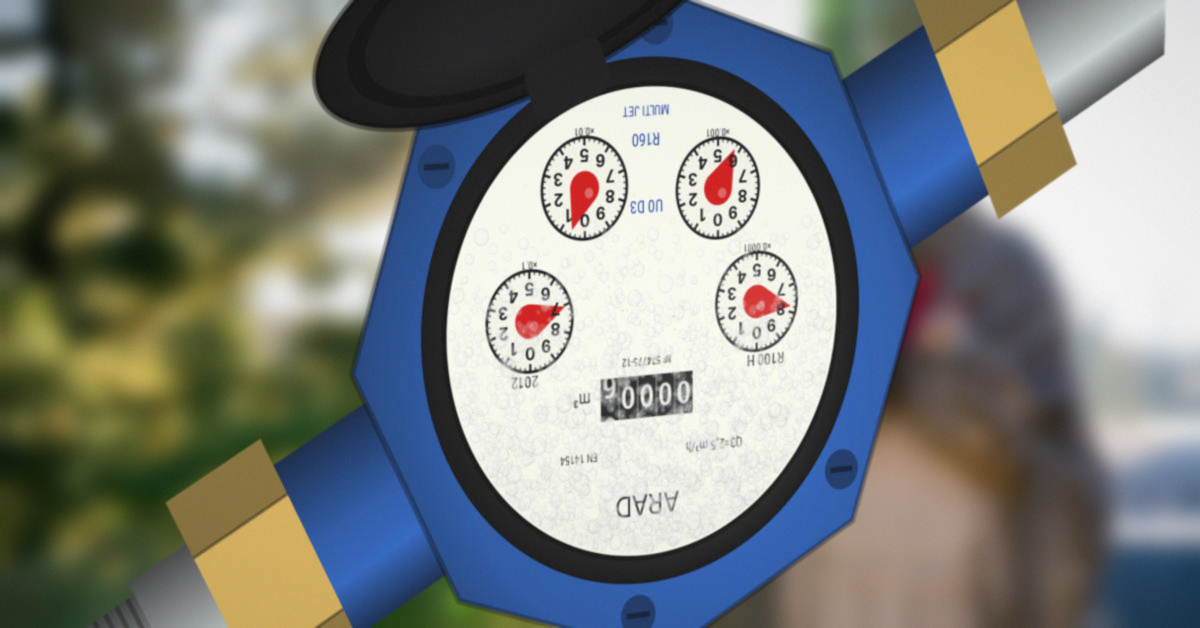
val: 5.7057 m³
